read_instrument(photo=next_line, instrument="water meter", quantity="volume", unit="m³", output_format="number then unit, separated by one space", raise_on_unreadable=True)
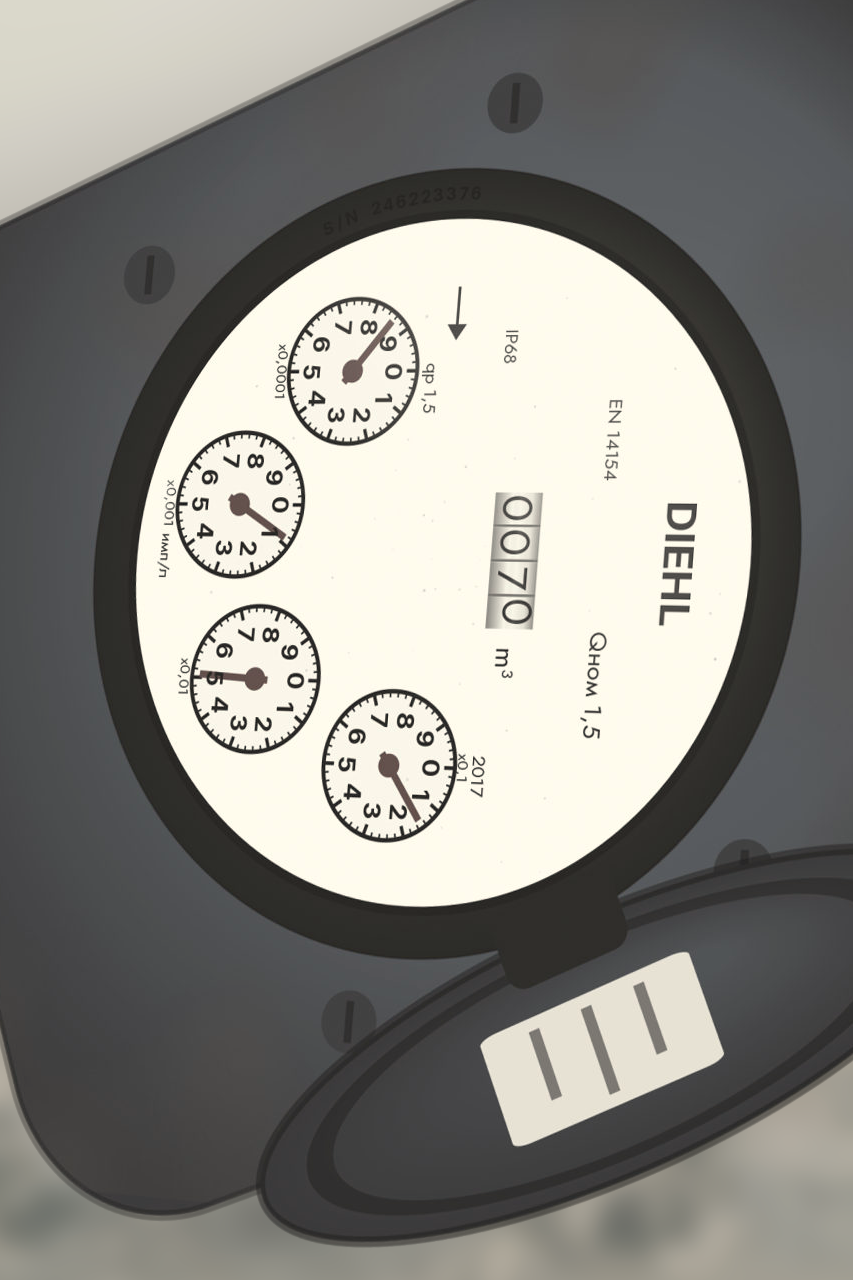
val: 70.1508 m³
